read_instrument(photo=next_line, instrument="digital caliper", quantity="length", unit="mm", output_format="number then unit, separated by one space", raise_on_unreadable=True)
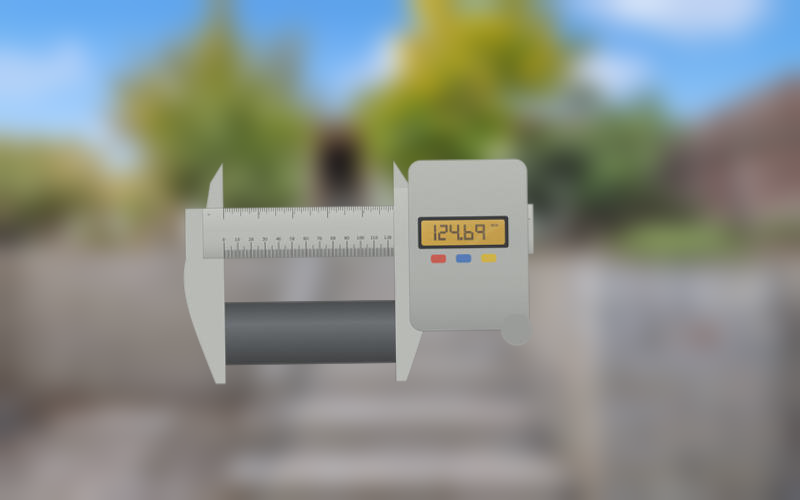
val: 124.69 mm
